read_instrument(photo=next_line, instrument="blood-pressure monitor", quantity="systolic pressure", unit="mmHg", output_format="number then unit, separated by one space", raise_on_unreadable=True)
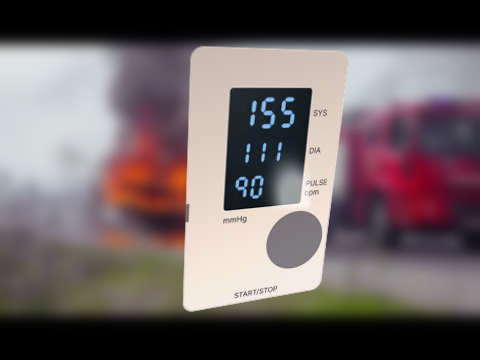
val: 155 mmHg
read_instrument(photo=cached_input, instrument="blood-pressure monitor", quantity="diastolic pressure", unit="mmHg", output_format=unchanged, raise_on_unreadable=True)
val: 111 mmHg
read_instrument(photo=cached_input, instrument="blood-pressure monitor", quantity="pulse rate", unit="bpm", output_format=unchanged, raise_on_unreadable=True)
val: 90 bpm
